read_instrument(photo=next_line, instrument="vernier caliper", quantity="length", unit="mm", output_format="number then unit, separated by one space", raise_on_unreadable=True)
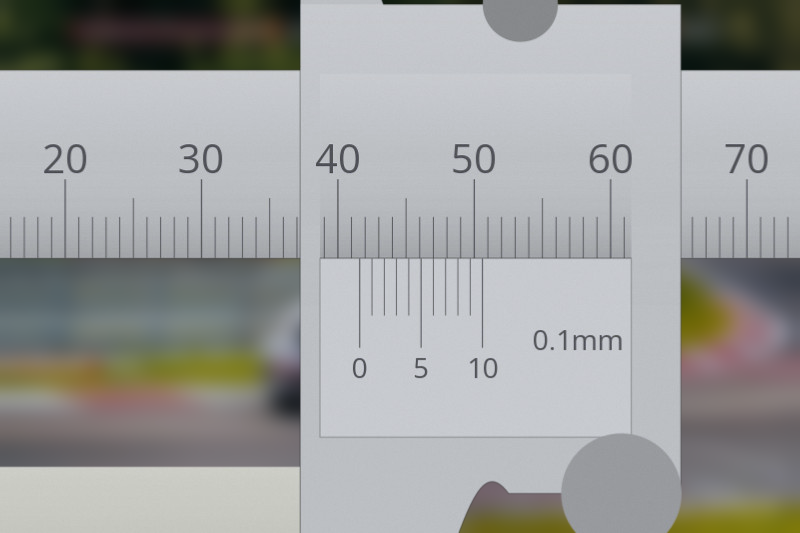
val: 41.6 mm
